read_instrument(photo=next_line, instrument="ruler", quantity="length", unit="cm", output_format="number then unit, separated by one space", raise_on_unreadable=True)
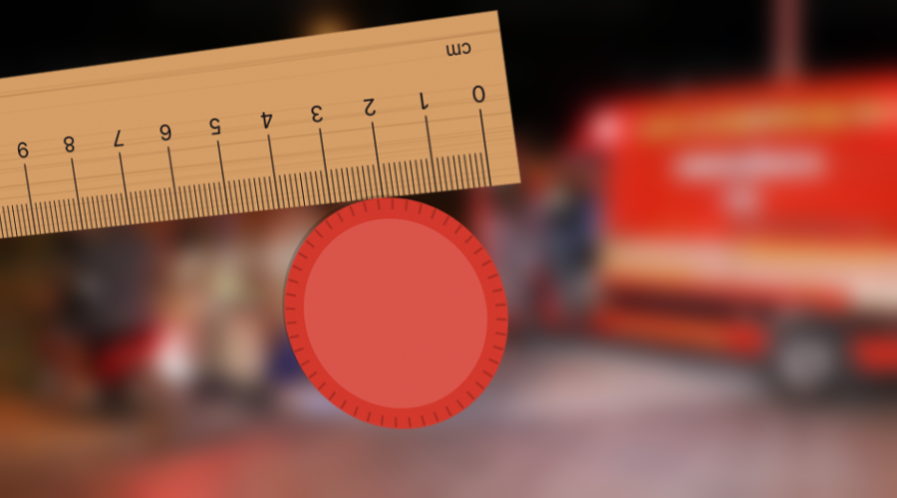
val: 4.2 cm
